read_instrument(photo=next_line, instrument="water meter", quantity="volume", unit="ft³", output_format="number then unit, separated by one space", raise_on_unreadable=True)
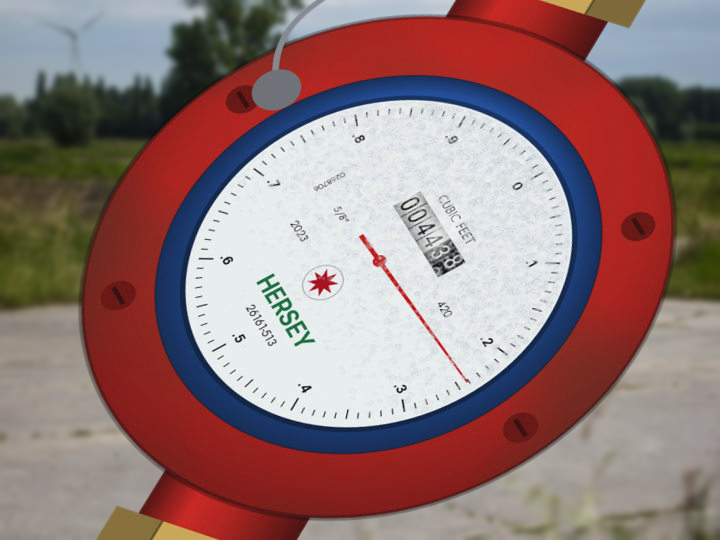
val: 4438.24 ft³
